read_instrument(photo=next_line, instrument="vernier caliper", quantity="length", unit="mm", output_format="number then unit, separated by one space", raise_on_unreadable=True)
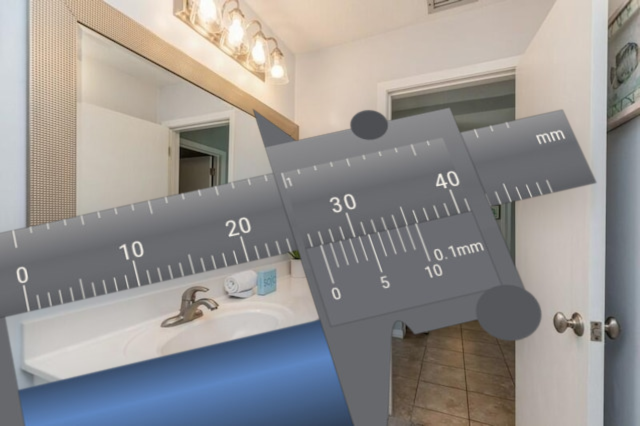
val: 26.8 mm
